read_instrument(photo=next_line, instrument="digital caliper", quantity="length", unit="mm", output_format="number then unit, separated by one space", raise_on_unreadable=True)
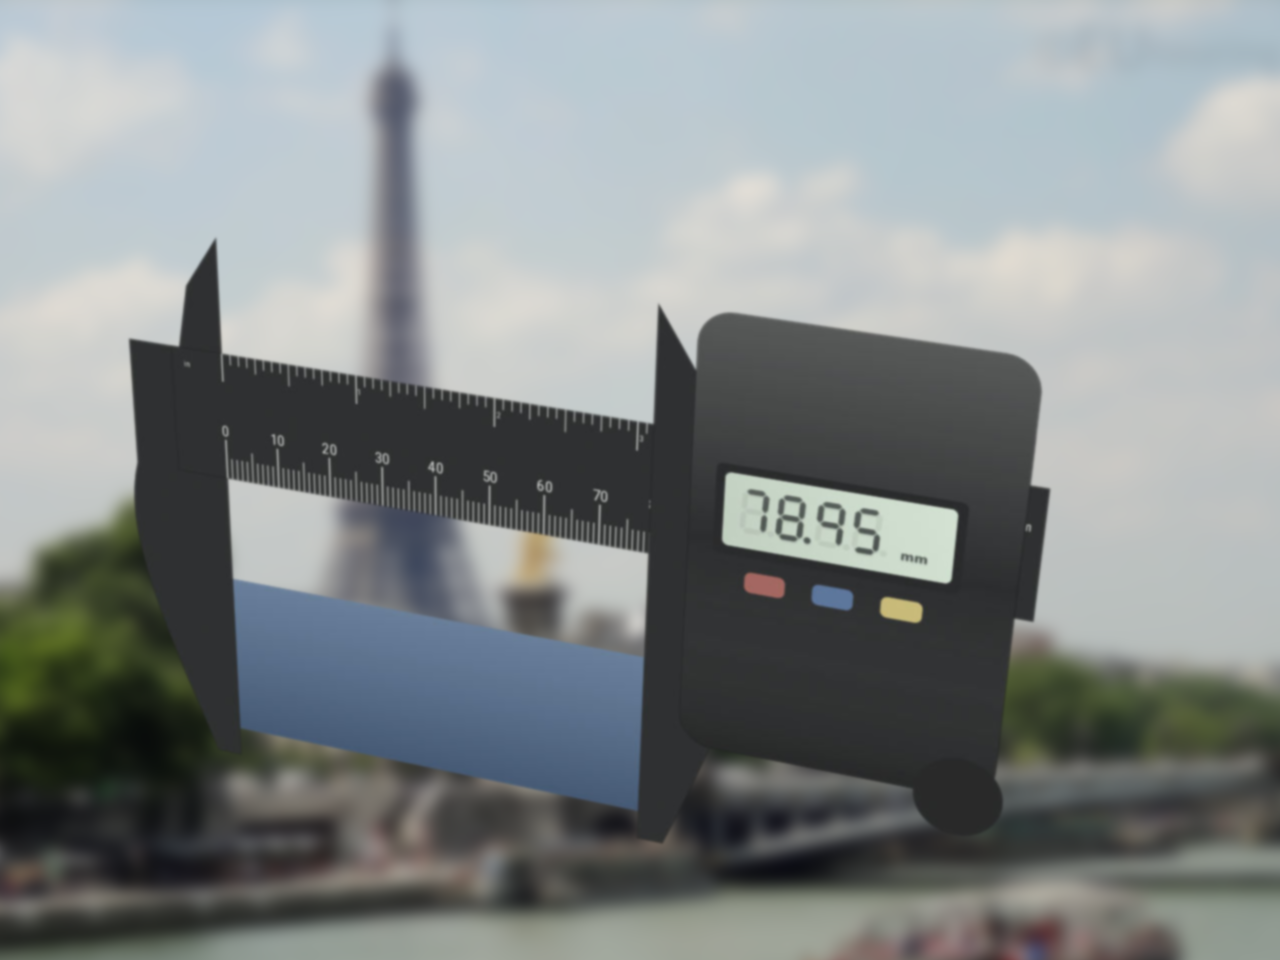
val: 78.95 mm
